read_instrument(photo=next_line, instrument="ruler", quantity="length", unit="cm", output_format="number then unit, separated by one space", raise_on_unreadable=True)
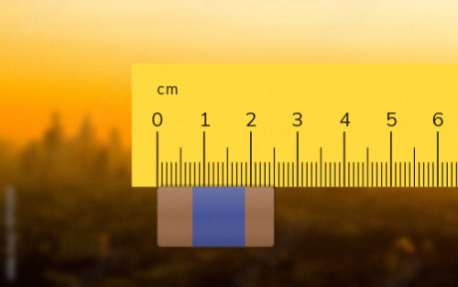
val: 2.5 cm
